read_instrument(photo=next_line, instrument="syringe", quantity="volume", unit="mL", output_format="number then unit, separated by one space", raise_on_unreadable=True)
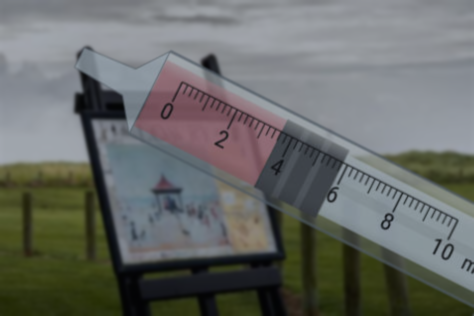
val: 3.6 mL
